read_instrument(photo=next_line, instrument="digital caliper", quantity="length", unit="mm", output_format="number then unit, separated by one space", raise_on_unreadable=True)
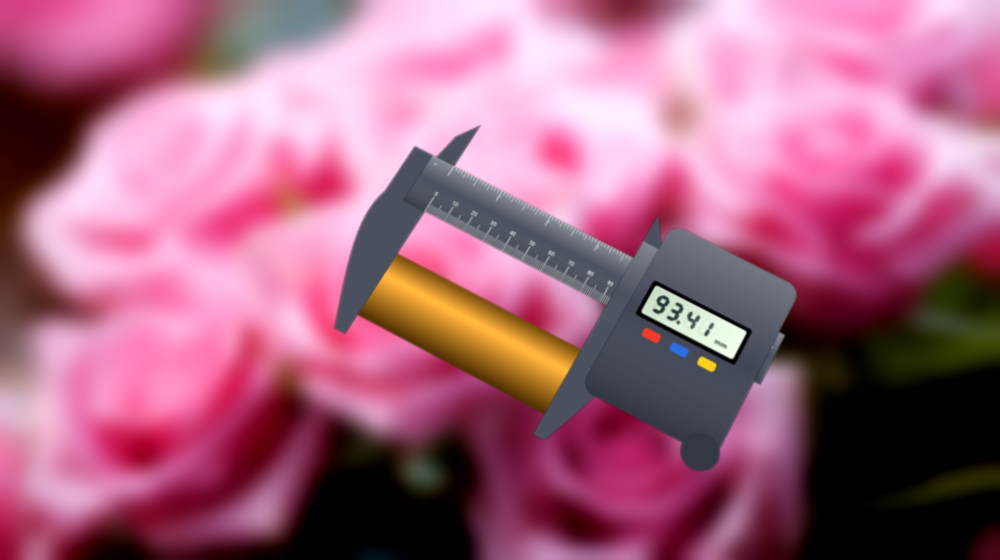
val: 93.41 mm
